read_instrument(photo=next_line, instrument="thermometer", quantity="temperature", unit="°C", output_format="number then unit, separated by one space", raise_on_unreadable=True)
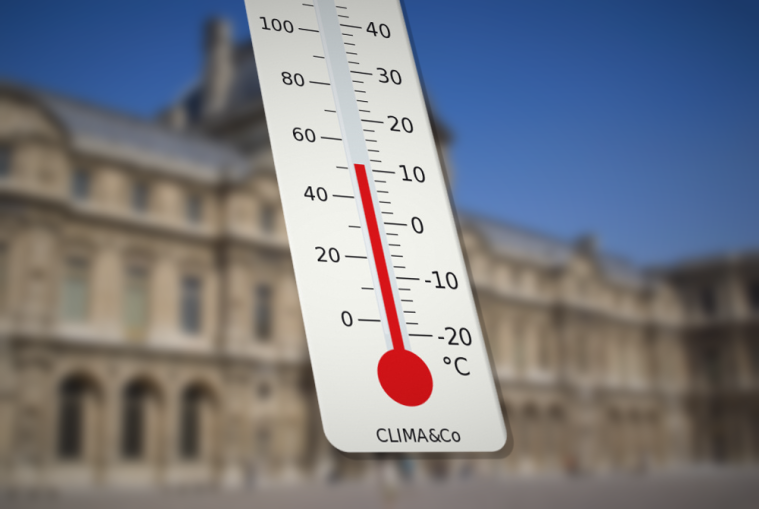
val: 11 °C
